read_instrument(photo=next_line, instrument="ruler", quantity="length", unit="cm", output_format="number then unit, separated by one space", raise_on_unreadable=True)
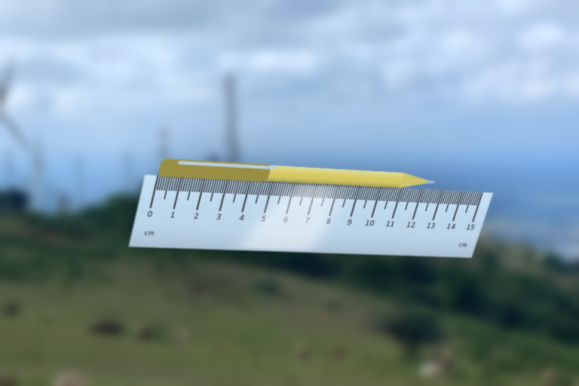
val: 12.5 cm
